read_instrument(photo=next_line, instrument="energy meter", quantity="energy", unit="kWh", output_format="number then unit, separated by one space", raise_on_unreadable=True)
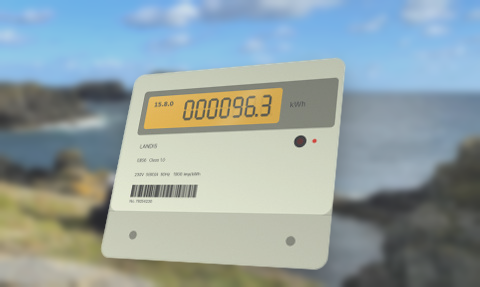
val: 96.3 kWh
